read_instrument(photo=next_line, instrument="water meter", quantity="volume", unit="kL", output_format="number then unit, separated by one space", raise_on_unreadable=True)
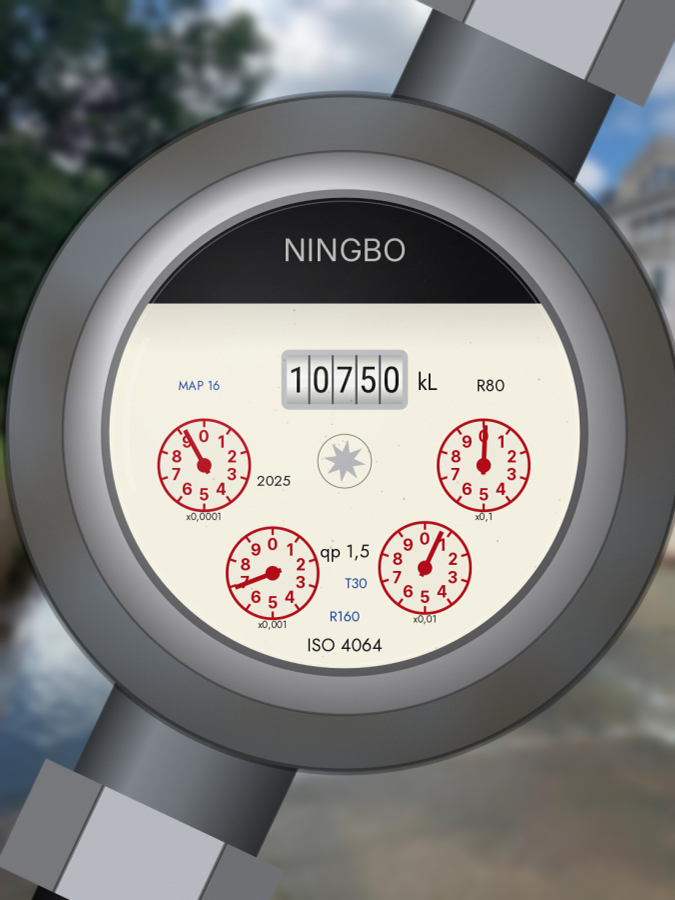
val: 10750.0069 kL
